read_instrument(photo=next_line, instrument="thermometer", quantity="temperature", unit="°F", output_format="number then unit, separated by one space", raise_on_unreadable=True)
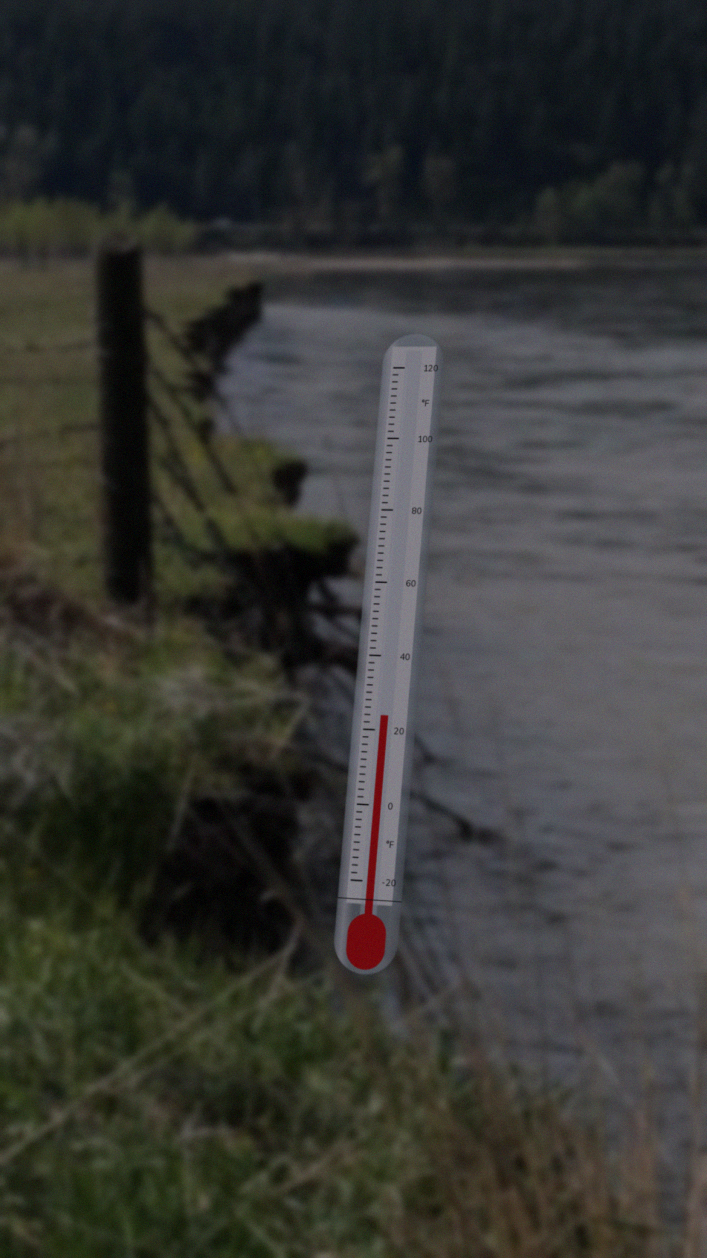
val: 24 °F
